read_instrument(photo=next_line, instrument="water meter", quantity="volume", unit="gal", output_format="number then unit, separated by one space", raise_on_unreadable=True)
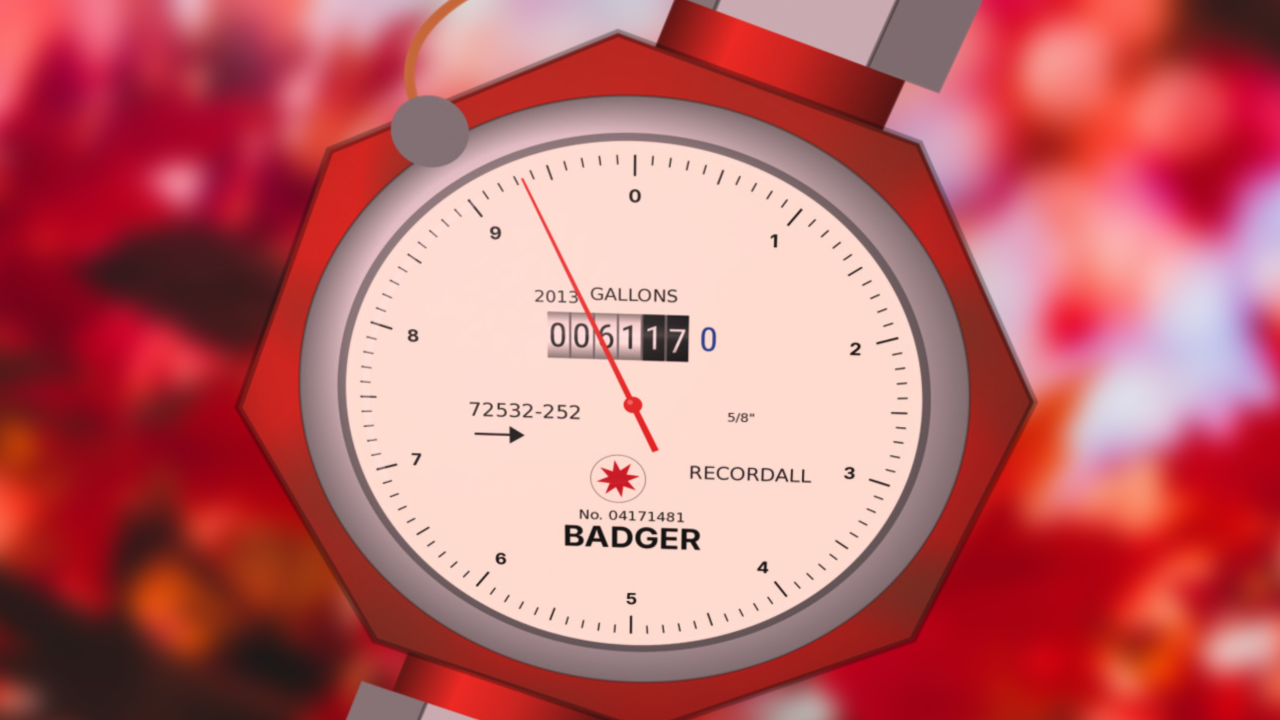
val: 61169.3 gal
